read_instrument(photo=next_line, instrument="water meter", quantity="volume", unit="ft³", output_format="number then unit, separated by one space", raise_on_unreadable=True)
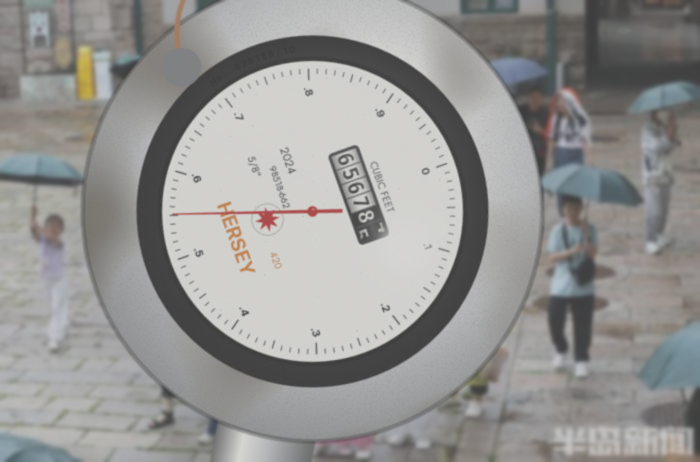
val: 656784.55 ft³
